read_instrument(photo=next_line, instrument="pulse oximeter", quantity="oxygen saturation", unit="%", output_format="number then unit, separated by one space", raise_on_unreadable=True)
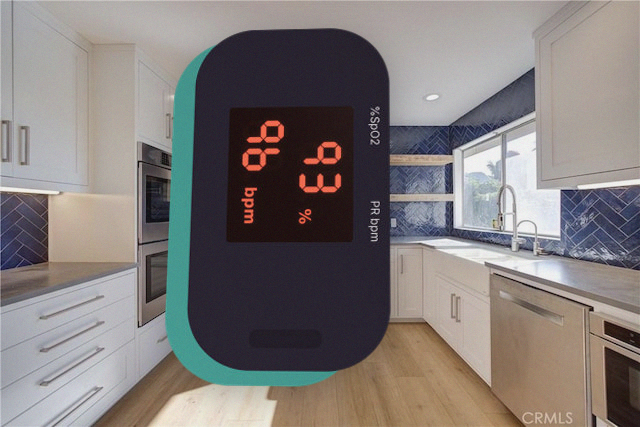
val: 93 %
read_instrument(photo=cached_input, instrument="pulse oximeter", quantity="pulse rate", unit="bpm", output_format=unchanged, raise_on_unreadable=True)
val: 96 bpm
